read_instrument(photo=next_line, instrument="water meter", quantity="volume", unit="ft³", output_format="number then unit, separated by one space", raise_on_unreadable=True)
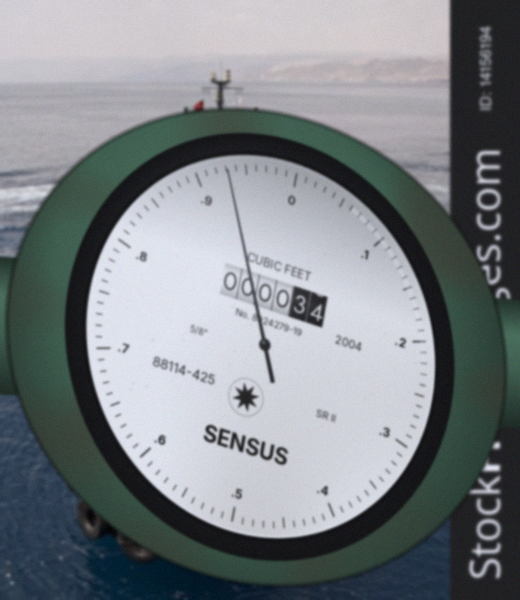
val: 33.93 ft³
